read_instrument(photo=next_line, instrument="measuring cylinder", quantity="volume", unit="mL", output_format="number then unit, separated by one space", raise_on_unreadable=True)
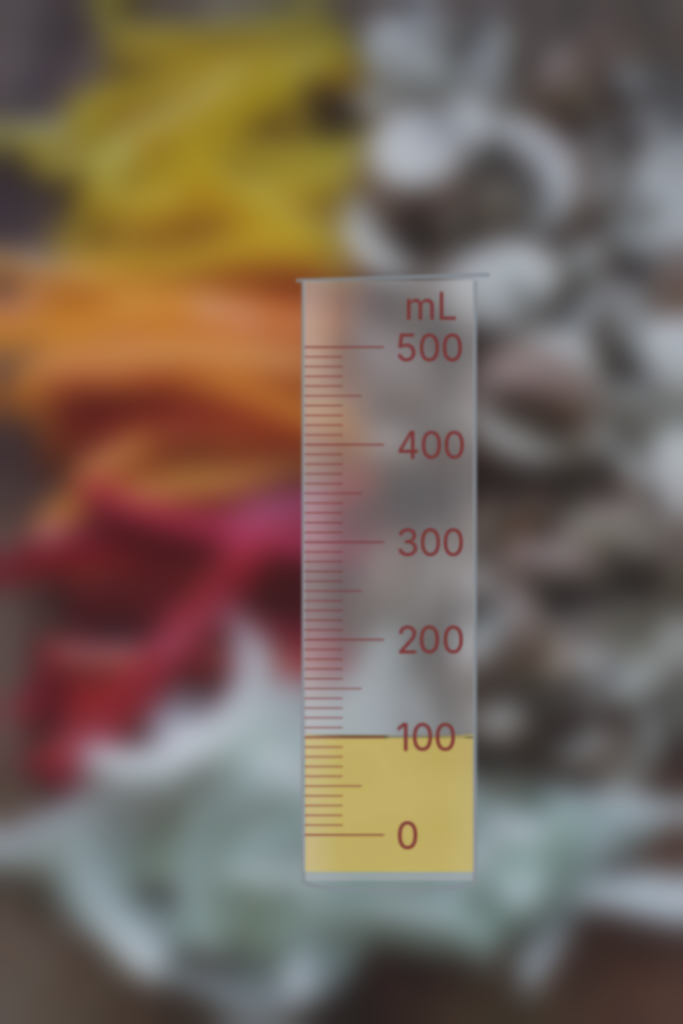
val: 100 mL
